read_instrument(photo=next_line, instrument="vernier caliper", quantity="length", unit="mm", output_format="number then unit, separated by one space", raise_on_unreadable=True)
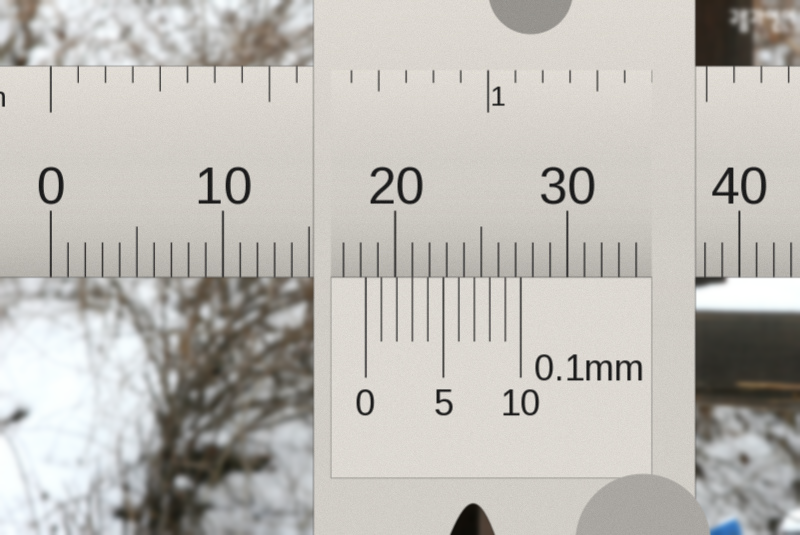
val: 18.3 mm
